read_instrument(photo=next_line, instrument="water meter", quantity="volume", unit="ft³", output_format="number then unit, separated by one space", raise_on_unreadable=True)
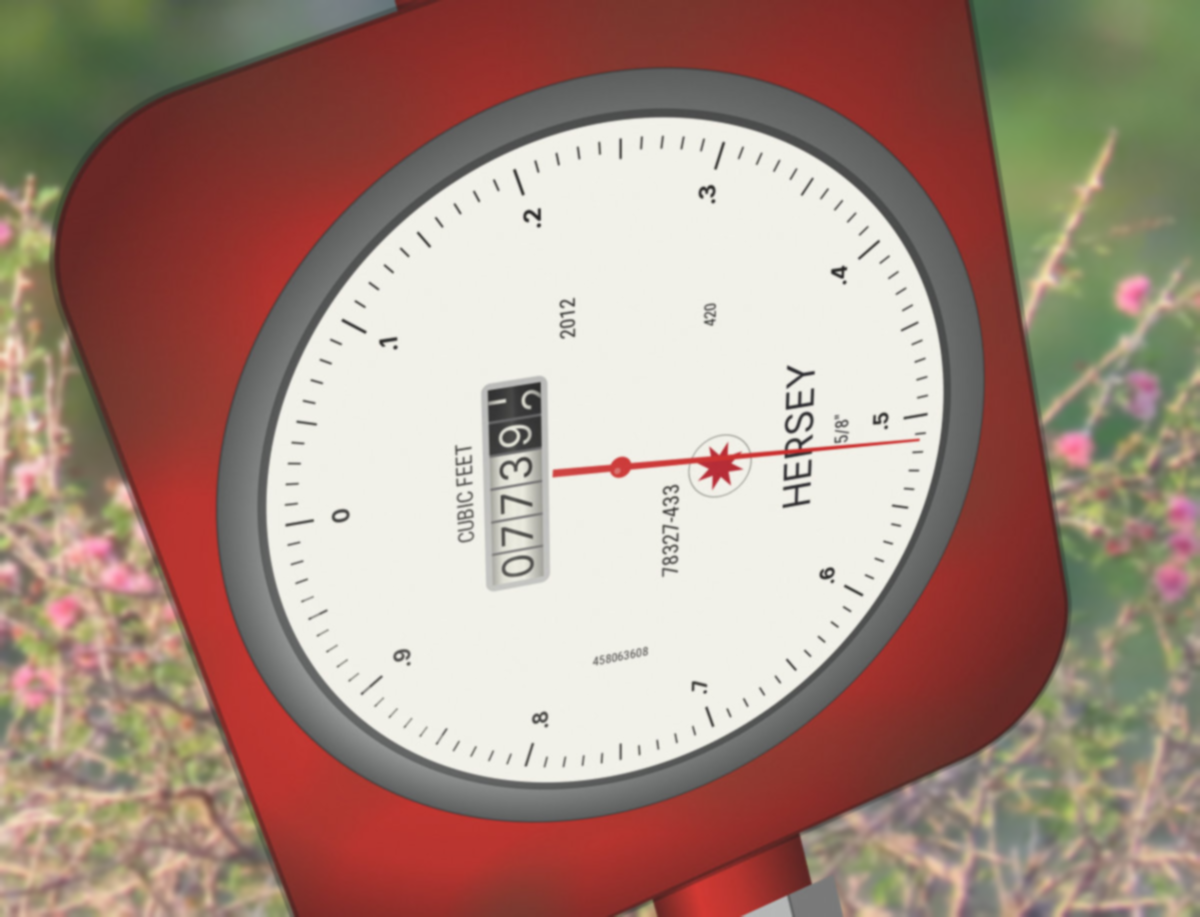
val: 77391.51 ft³
